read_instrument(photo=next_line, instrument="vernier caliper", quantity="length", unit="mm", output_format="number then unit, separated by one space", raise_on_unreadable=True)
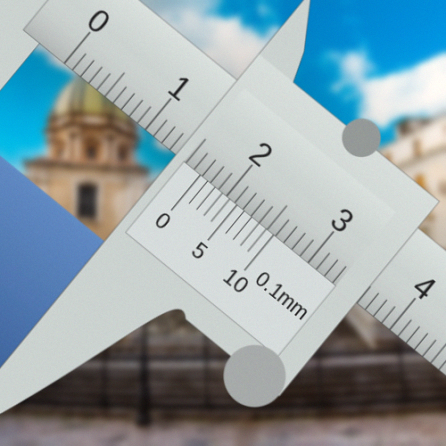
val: 16.8 mm
